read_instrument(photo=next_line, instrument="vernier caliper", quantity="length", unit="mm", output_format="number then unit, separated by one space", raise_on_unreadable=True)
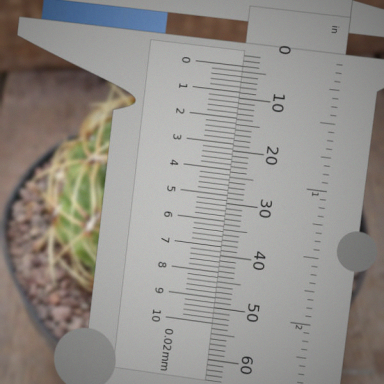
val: 4.0 mm
